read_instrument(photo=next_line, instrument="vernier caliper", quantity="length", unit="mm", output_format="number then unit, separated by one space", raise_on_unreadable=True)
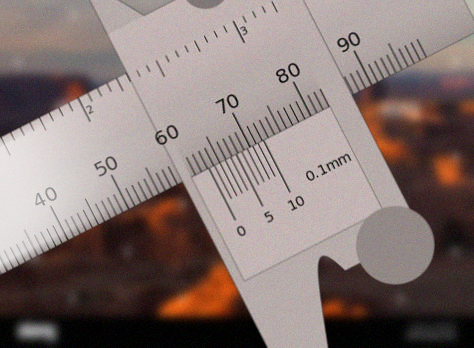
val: 63.2 mm
